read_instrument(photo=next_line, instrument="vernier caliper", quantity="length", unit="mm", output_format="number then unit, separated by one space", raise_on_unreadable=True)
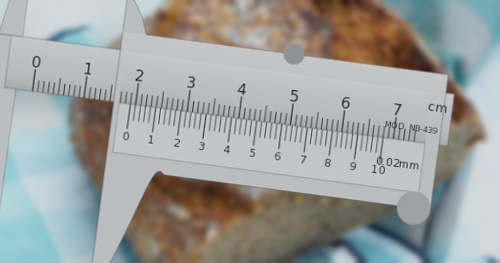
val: 19.0 mm
